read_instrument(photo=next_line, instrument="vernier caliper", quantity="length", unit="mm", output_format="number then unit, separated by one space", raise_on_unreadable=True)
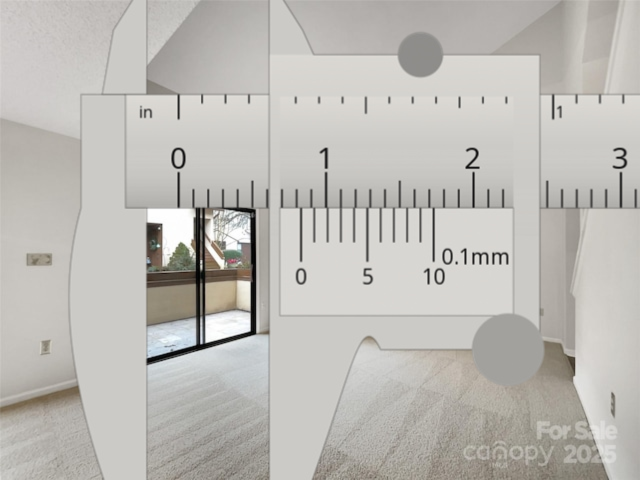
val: 8.3 mm
